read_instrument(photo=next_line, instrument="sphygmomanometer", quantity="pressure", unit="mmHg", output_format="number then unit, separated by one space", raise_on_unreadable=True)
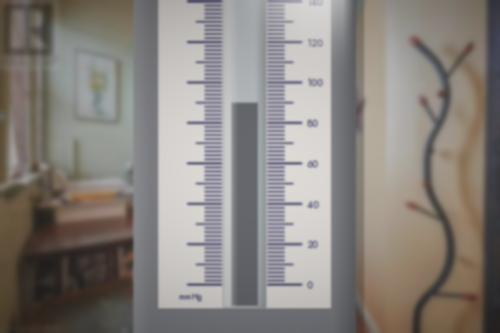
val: 90 mmHg
